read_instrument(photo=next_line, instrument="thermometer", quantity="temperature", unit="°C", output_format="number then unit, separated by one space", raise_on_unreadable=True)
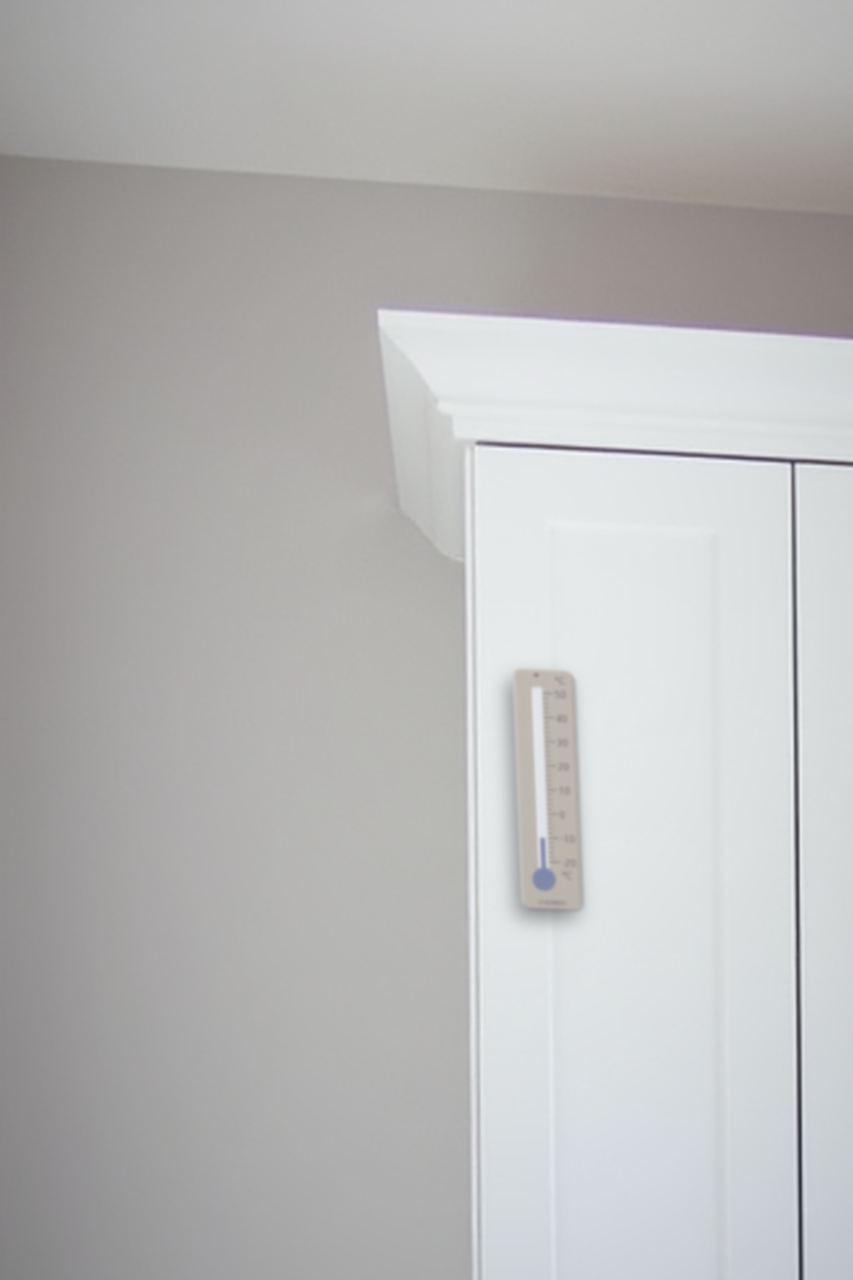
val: -10 °C
